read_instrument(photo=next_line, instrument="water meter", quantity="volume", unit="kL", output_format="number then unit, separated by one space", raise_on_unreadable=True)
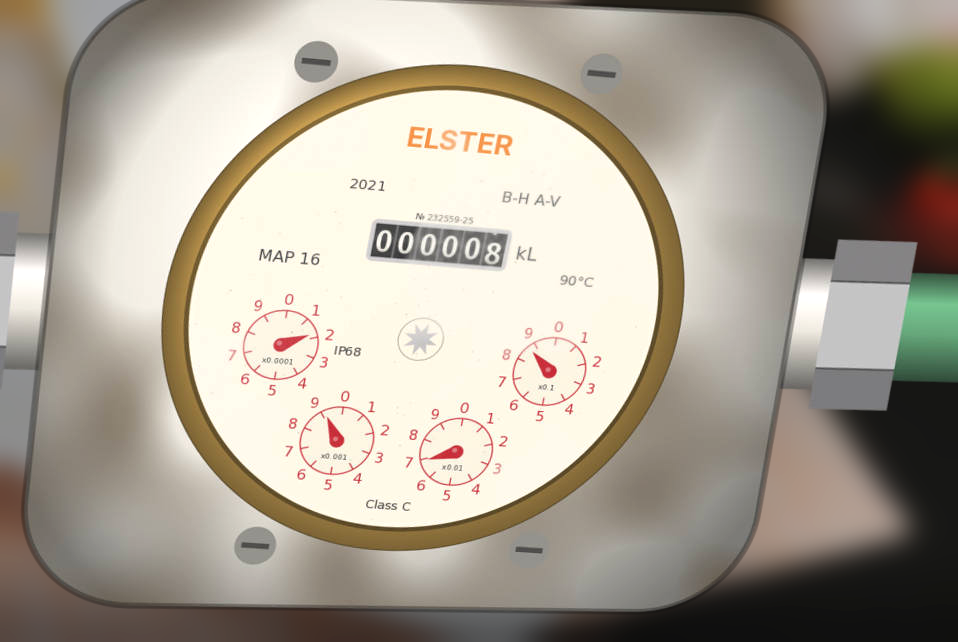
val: 7.8691 kL
